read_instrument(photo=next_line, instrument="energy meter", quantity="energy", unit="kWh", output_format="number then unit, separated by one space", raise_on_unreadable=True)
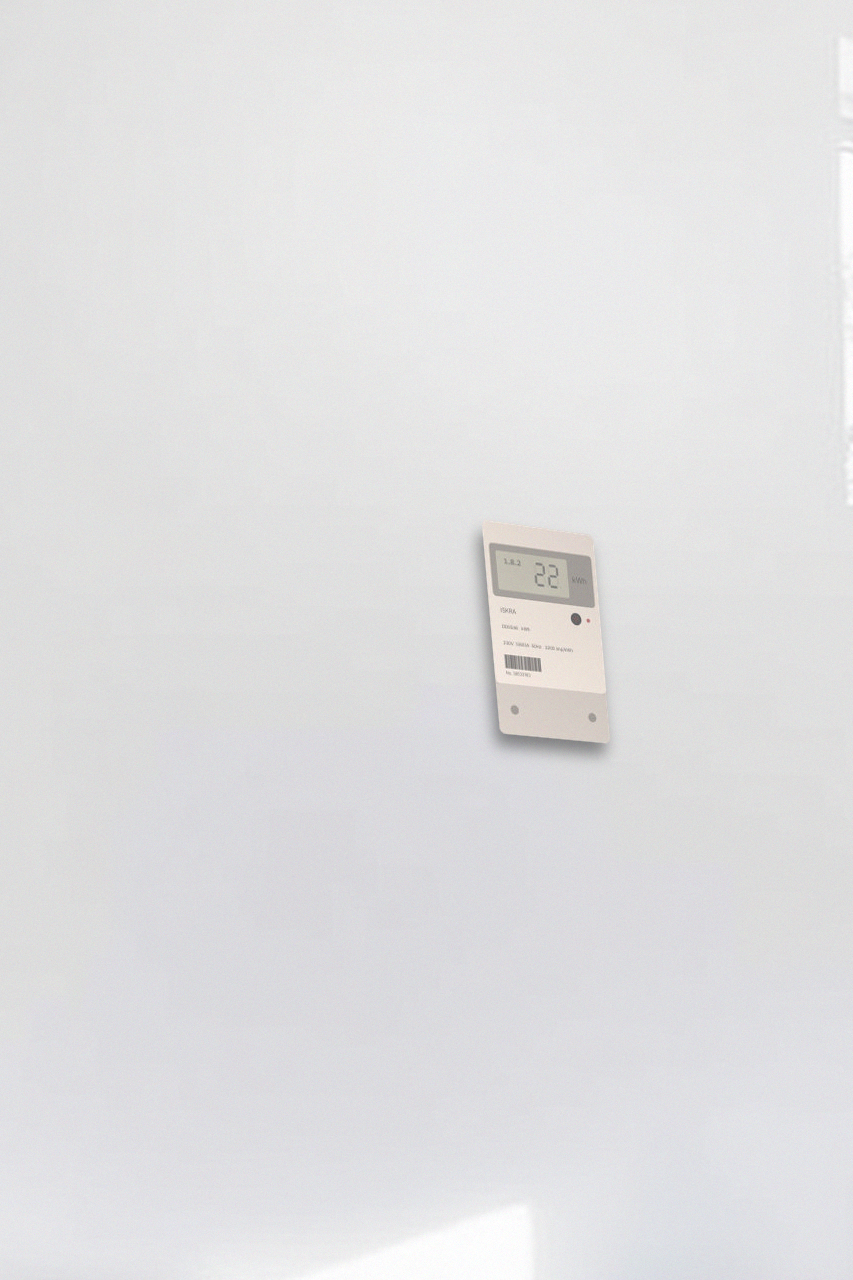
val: 22 kWh
